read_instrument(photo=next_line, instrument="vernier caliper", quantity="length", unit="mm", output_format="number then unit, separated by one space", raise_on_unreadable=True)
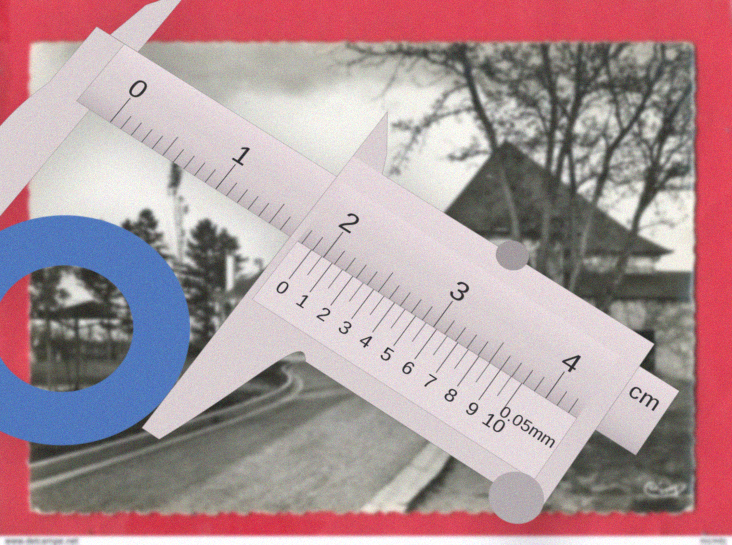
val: 18.9 mm
